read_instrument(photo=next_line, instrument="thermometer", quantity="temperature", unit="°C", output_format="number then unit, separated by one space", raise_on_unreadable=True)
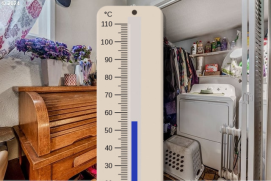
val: 55 °C
